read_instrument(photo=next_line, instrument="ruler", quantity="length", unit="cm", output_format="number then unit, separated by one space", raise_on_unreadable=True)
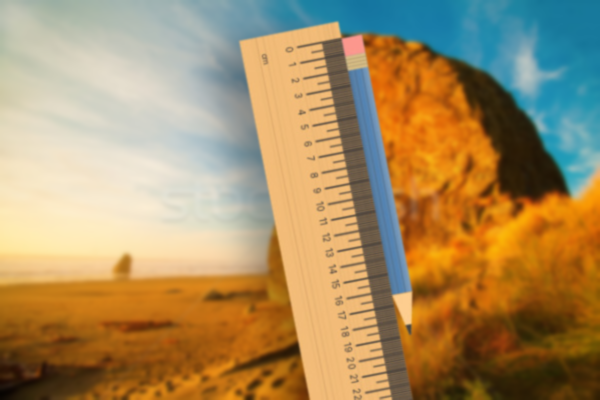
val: 19 cm
